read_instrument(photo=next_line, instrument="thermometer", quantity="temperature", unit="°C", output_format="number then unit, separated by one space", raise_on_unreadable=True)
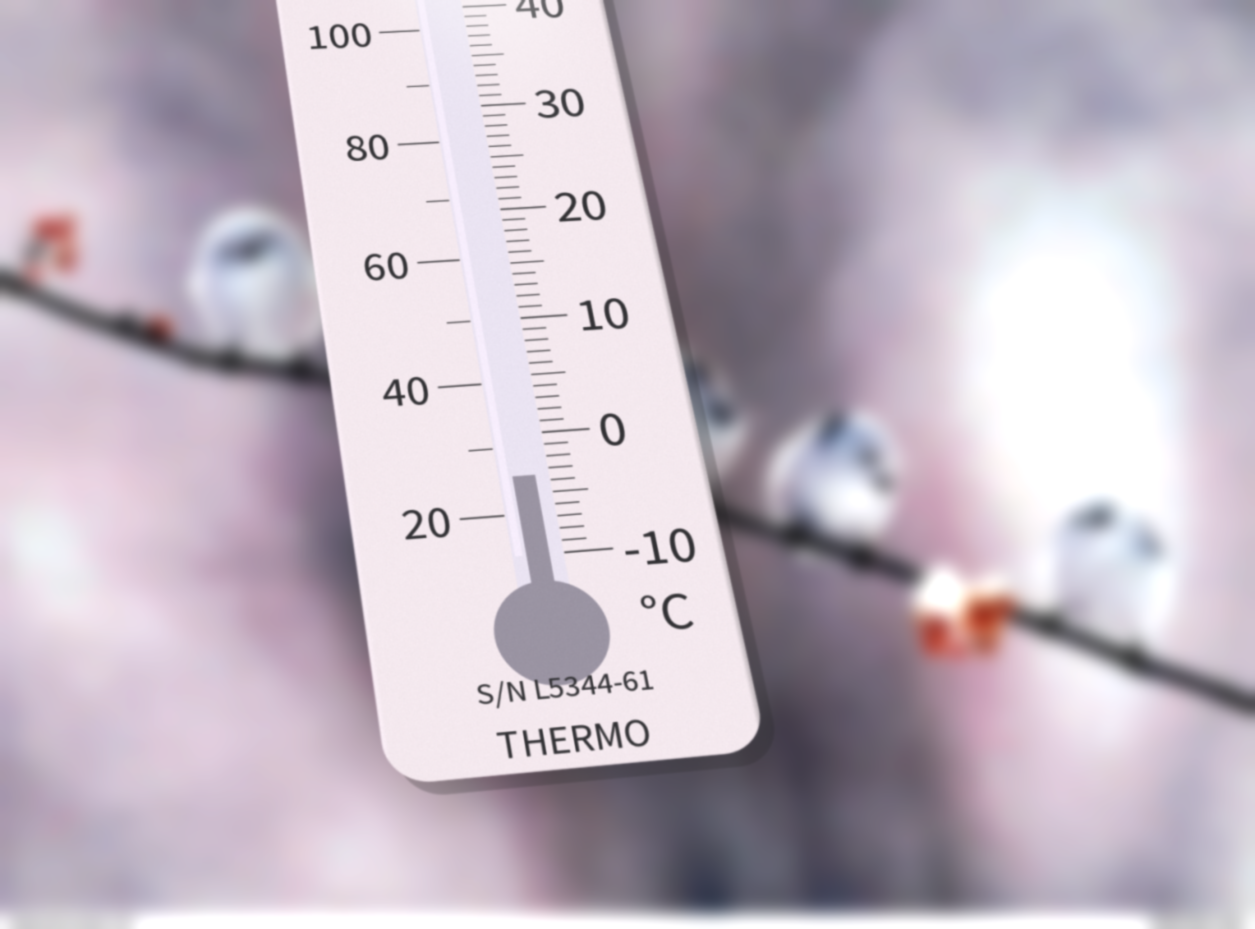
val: -3.5 °C
